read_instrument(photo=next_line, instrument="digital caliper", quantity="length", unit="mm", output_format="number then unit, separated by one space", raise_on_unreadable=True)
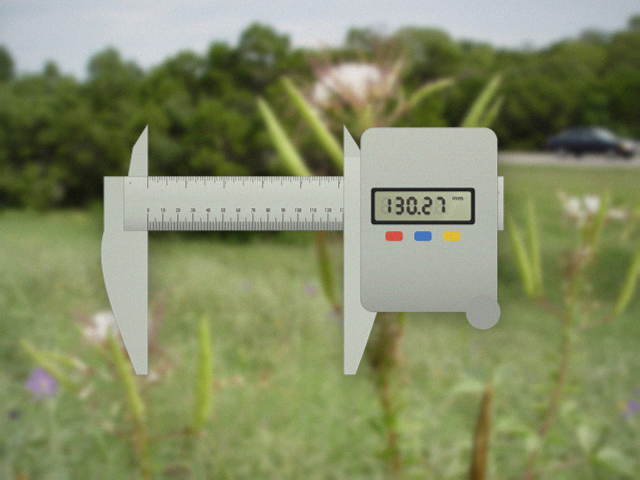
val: 130.27 mm
